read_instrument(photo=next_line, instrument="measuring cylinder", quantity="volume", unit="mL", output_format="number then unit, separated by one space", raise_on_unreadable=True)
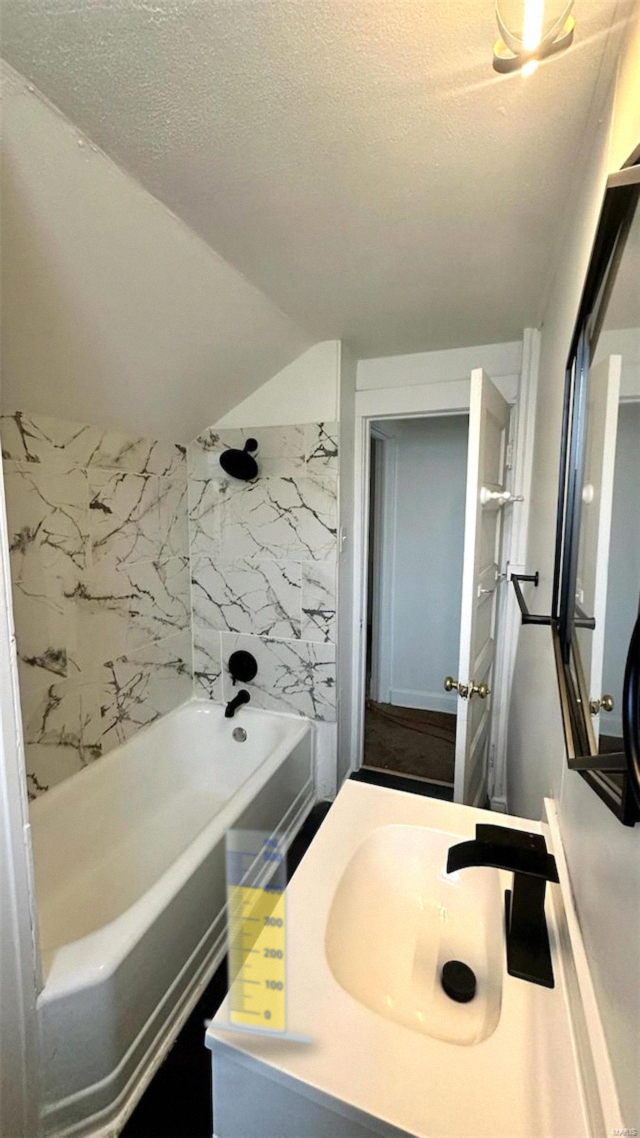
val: 400 mL
